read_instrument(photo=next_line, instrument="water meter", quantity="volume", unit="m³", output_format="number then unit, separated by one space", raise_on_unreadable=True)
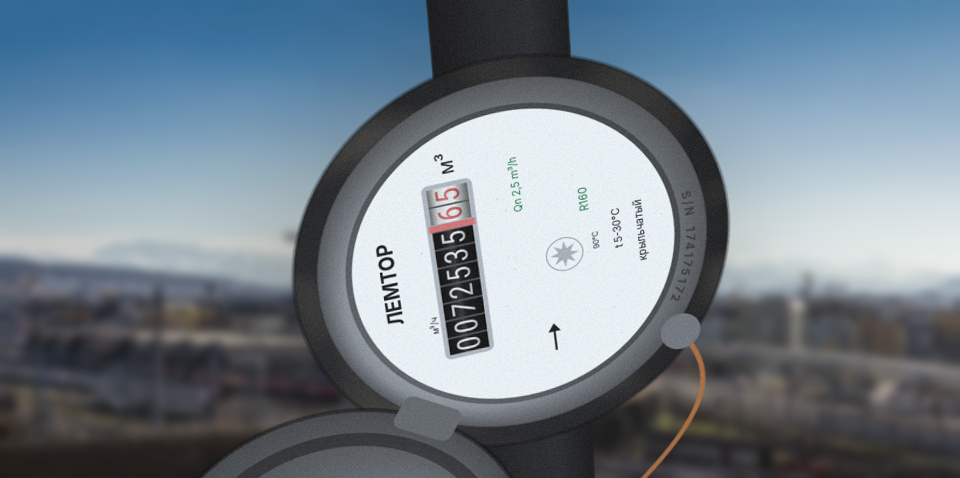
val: 72535.65 m³
